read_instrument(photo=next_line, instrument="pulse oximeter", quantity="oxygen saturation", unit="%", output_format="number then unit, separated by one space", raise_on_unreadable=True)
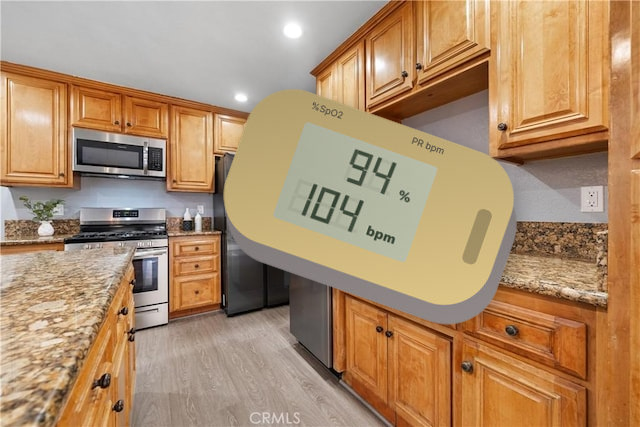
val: 94 %
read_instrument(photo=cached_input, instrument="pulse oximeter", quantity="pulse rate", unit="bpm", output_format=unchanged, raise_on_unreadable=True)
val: 104 bpm
